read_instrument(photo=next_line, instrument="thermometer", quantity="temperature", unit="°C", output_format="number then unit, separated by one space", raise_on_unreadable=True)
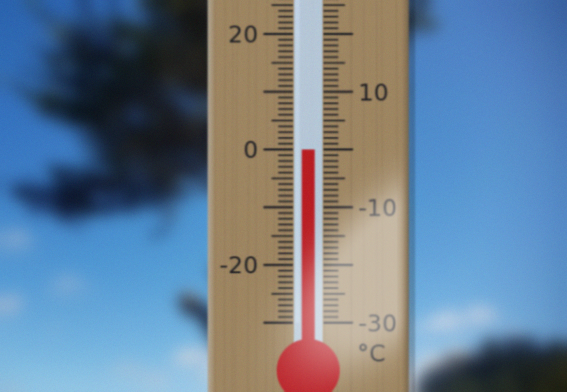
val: 0 °C
